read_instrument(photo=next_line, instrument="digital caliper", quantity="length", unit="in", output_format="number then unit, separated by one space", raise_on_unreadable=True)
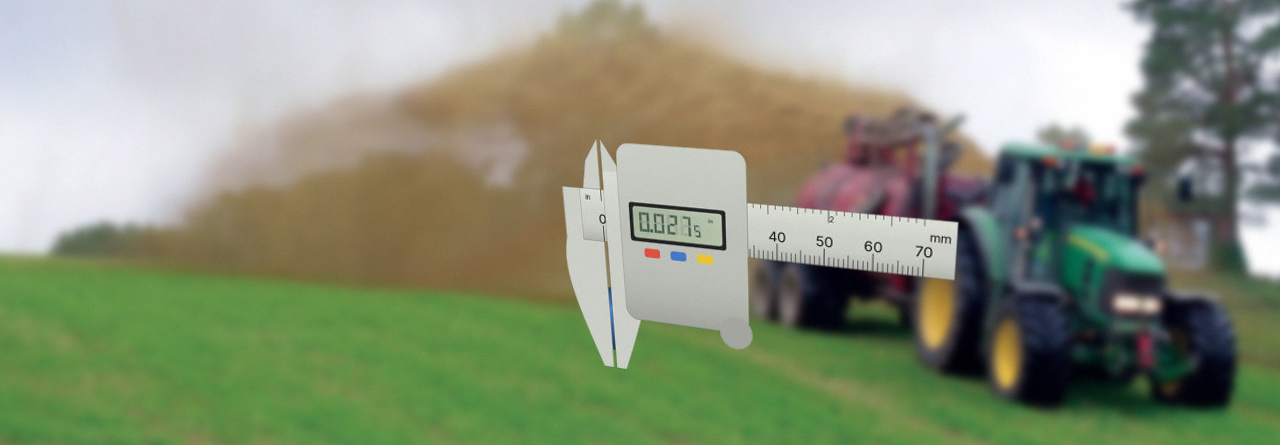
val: 0.0275 in
